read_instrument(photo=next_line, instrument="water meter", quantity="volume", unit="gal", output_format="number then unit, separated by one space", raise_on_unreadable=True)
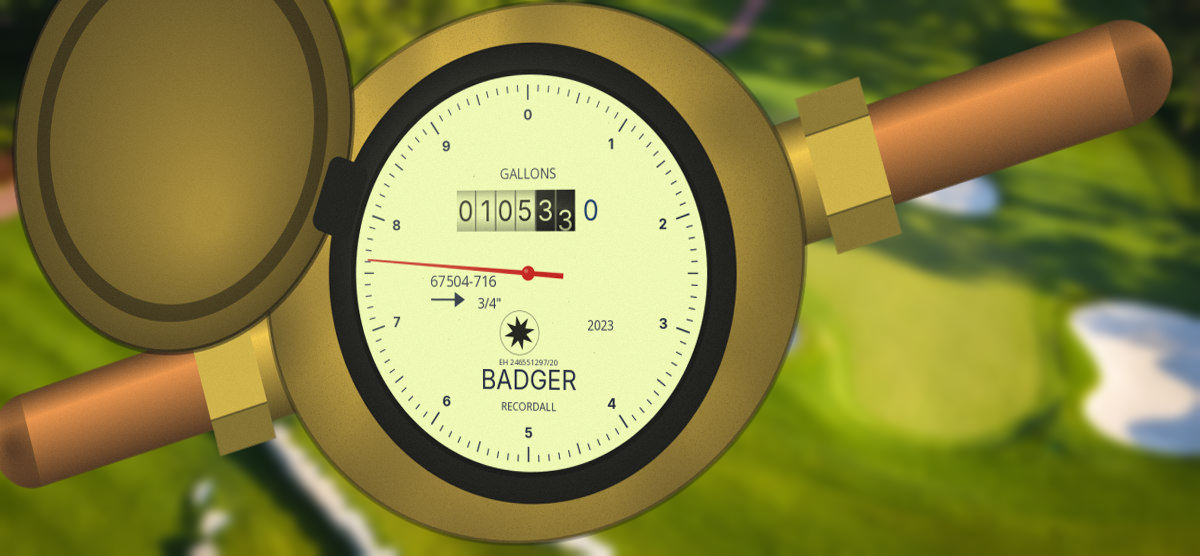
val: 105327.6 gal
